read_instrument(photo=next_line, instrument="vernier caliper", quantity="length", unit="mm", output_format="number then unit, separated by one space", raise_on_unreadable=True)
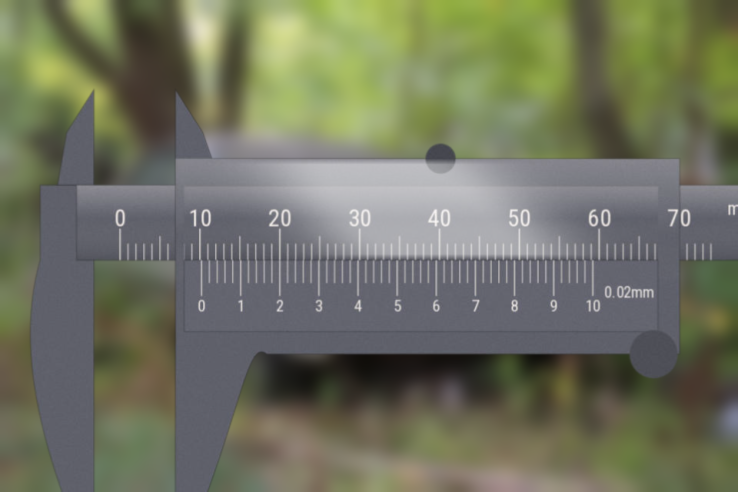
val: 10.2 mm
